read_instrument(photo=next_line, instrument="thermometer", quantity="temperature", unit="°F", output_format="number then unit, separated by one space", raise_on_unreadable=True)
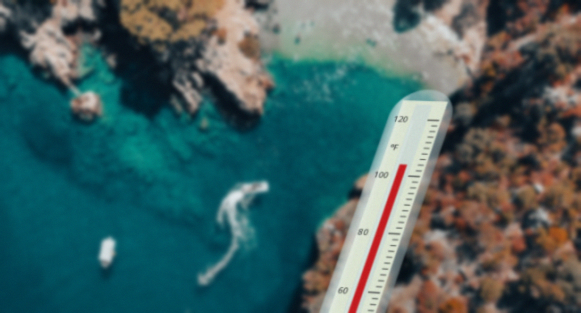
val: 104 °F
